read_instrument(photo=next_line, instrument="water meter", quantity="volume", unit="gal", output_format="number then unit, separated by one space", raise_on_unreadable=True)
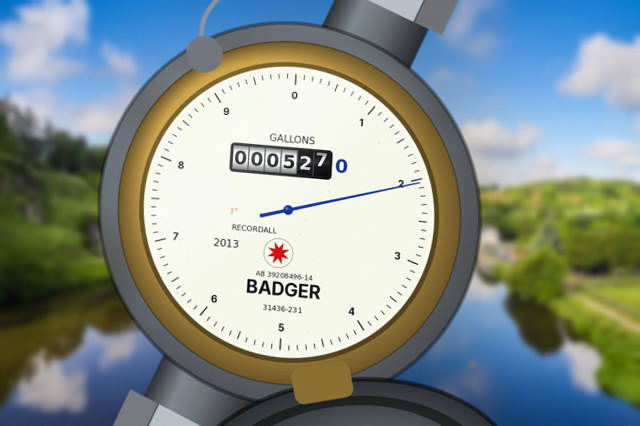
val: 5272.0 gal
